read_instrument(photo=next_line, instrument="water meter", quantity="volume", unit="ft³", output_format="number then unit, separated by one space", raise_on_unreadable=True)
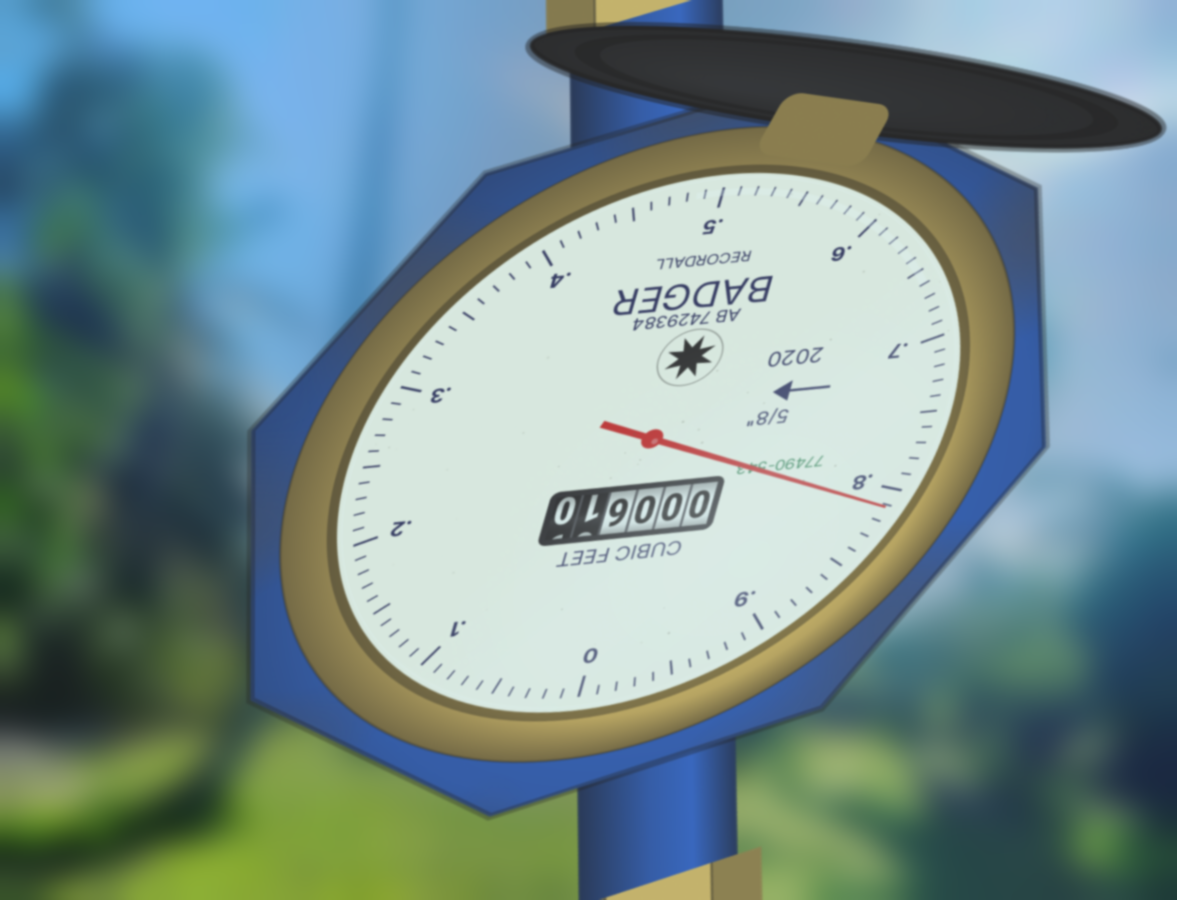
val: 609.81 ft³
